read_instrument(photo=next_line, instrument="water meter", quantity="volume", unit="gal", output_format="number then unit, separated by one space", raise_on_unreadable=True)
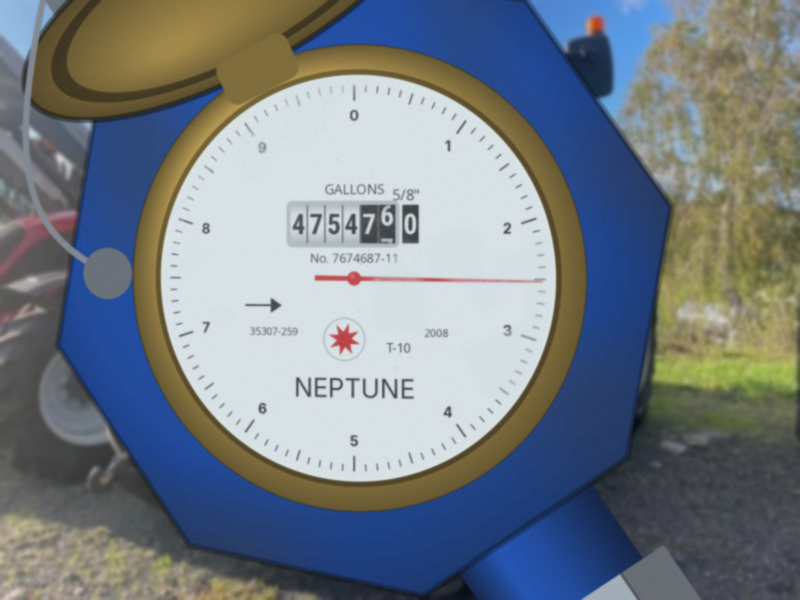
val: 4754762.5 gal
